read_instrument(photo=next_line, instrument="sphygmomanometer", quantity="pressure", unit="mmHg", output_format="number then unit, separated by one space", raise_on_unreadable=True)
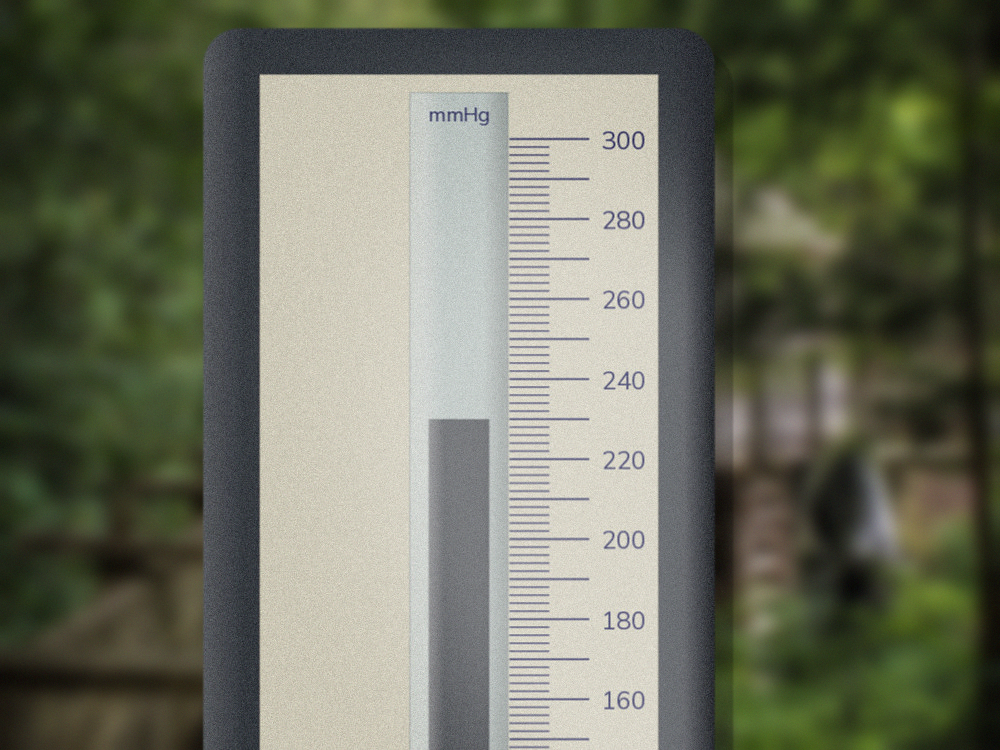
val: 230 mmHg
